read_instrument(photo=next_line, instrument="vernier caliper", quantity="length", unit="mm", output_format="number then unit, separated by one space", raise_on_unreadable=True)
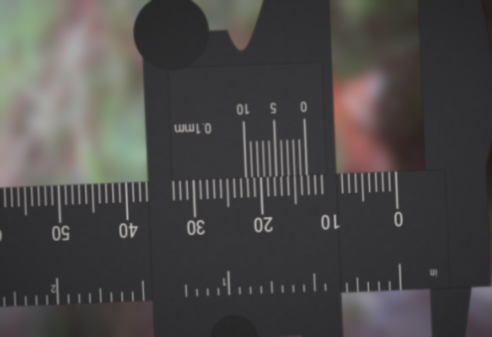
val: 13.2 mm
